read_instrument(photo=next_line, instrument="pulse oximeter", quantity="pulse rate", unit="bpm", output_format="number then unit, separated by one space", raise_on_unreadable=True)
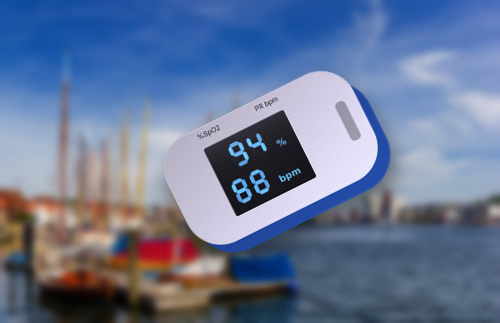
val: 88 bpm
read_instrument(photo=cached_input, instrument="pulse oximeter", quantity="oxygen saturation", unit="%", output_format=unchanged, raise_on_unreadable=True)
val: 94 %
